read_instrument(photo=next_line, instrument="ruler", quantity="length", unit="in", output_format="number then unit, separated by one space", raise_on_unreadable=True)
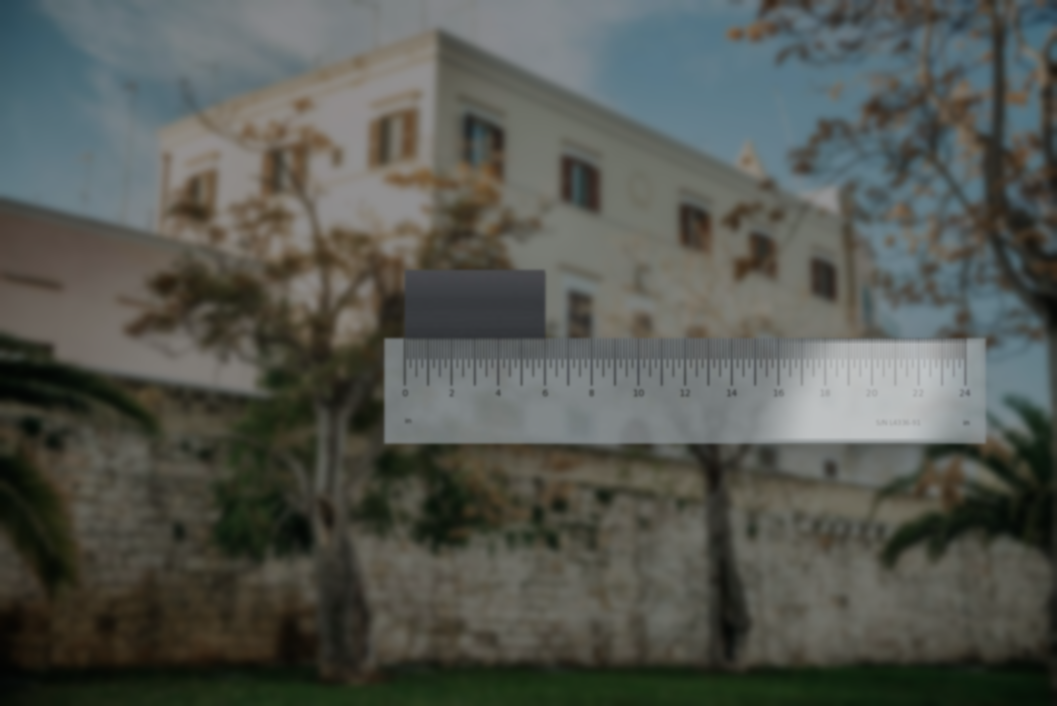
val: 6 in
